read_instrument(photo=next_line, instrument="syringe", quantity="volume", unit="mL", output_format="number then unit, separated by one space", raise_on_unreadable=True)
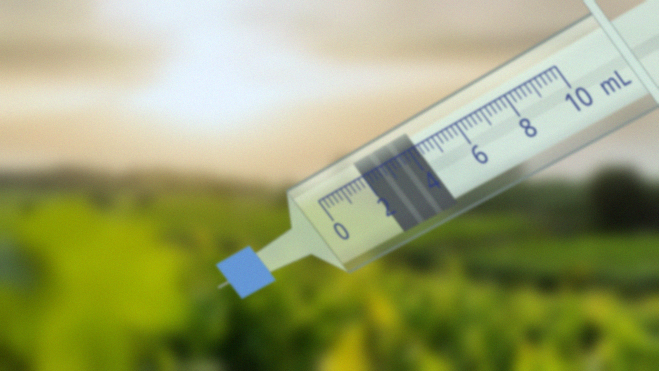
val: 2 mL
